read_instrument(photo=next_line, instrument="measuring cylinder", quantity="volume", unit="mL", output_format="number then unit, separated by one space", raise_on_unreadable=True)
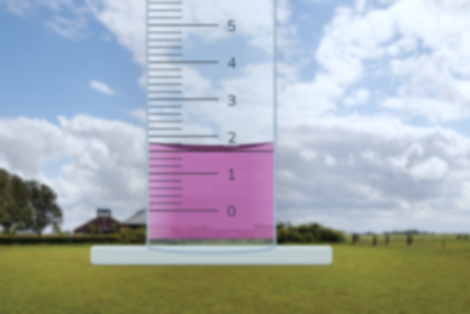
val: 1.6 mL
